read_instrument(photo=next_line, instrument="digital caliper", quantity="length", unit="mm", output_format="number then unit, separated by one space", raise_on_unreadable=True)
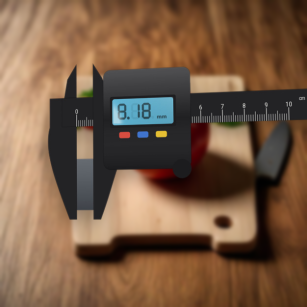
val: 8.18 mm
